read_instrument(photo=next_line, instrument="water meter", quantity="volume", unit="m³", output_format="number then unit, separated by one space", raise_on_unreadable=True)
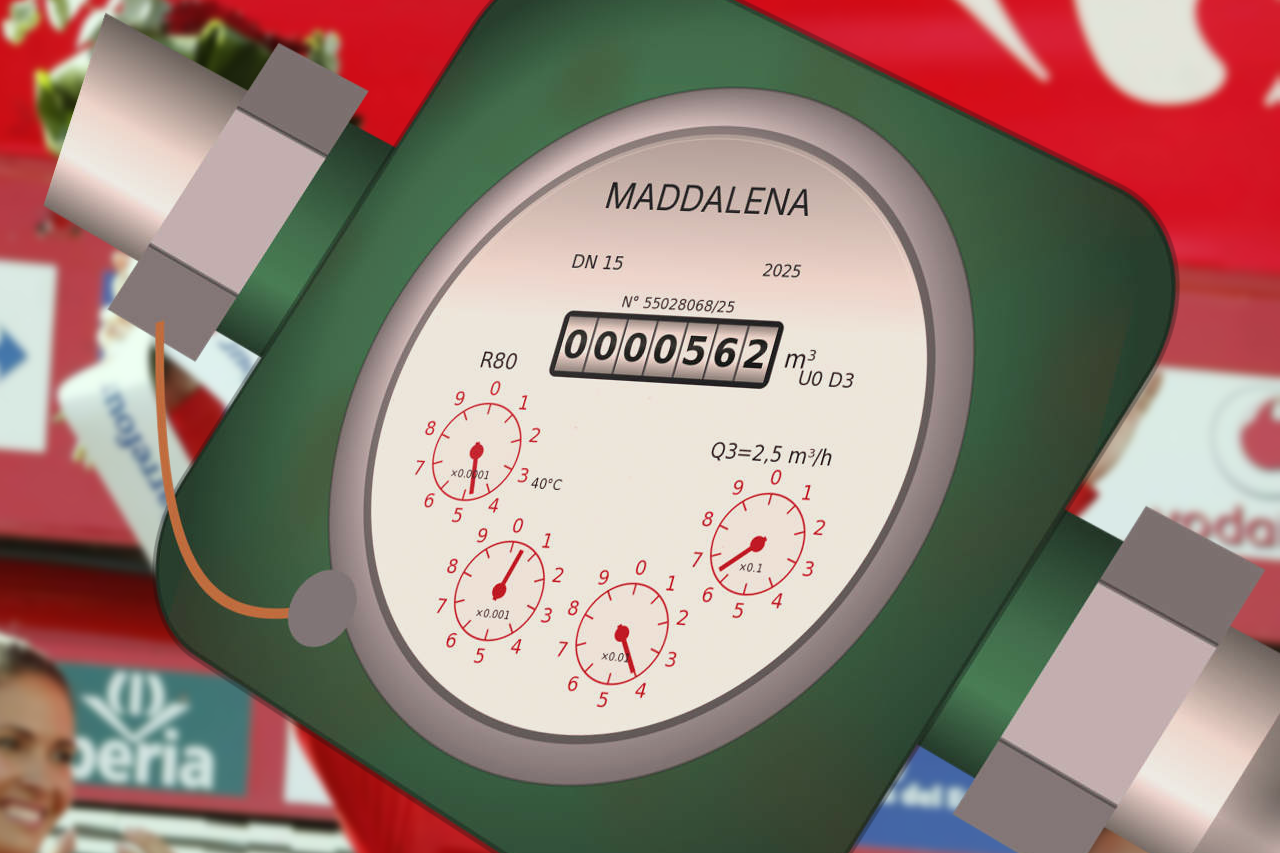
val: 562.6404 m³
